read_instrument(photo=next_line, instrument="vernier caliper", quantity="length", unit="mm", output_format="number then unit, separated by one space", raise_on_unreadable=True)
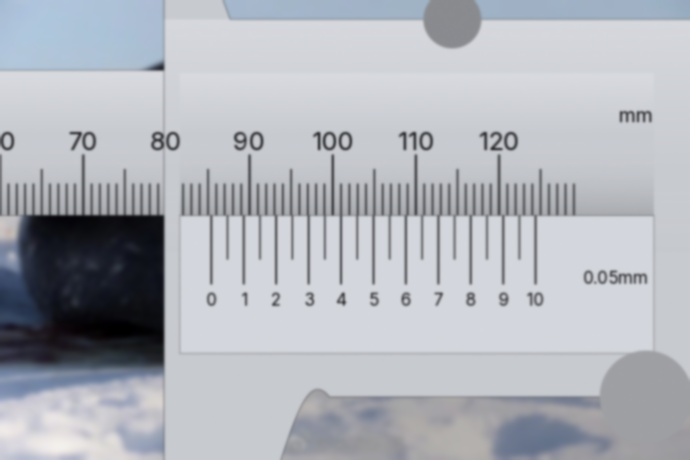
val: 85.4 mm
